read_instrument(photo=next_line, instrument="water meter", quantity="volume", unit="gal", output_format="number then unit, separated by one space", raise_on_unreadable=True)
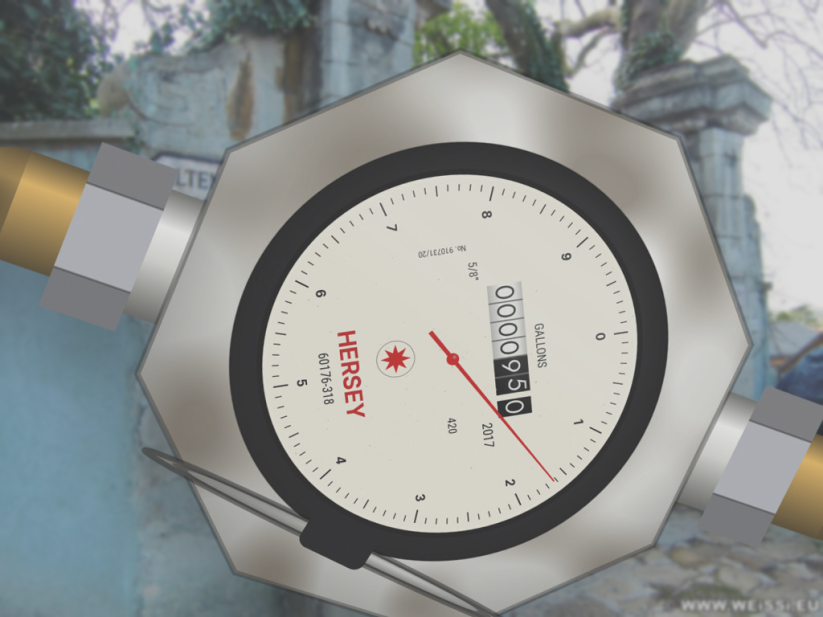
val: 951.6 gal
